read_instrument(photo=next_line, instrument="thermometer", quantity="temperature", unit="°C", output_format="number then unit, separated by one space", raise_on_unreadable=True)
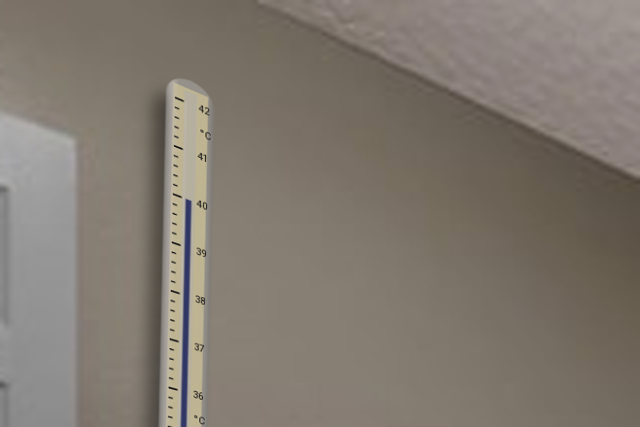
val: 40 °C
